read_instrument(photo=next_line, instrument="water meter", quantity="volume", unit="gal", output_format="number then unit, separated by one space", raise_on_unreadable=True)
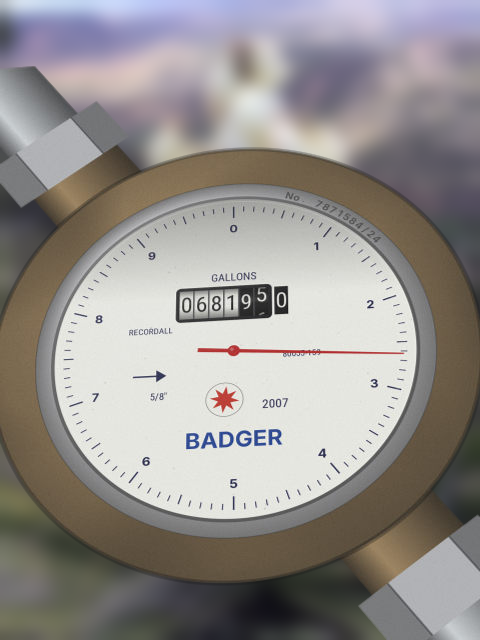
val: 681952.6 gal
